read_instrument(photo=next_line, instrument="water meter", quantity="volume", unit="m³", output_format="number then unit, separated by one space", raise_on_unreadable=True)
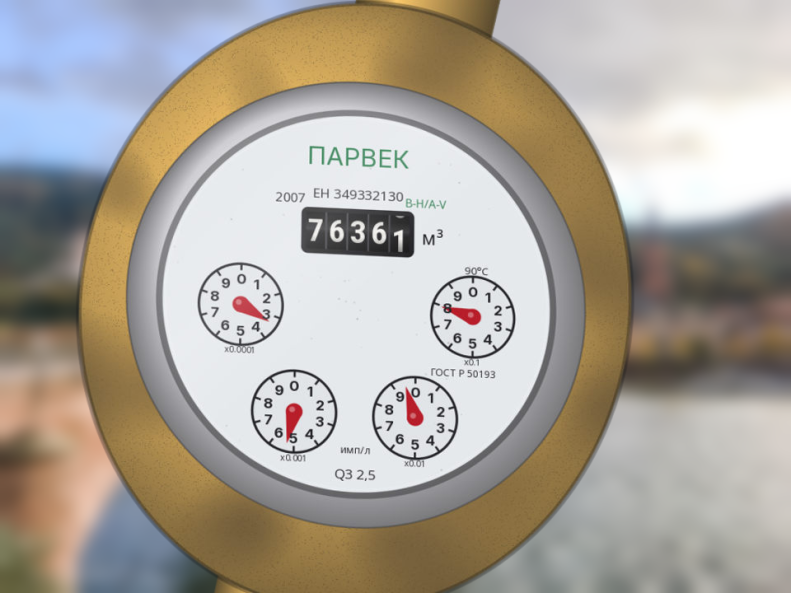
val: 76360.7953 m³
